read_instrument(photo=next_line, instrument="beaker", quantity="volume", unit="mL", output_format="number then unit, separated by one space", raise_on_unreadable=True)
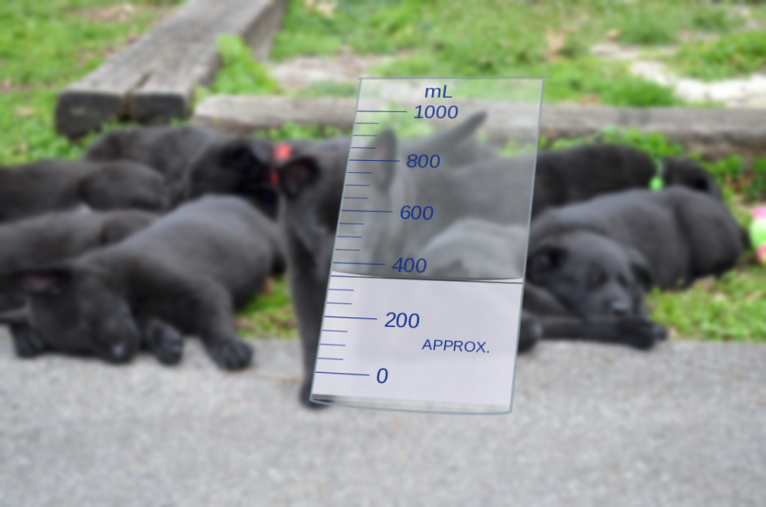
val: 350 mL
